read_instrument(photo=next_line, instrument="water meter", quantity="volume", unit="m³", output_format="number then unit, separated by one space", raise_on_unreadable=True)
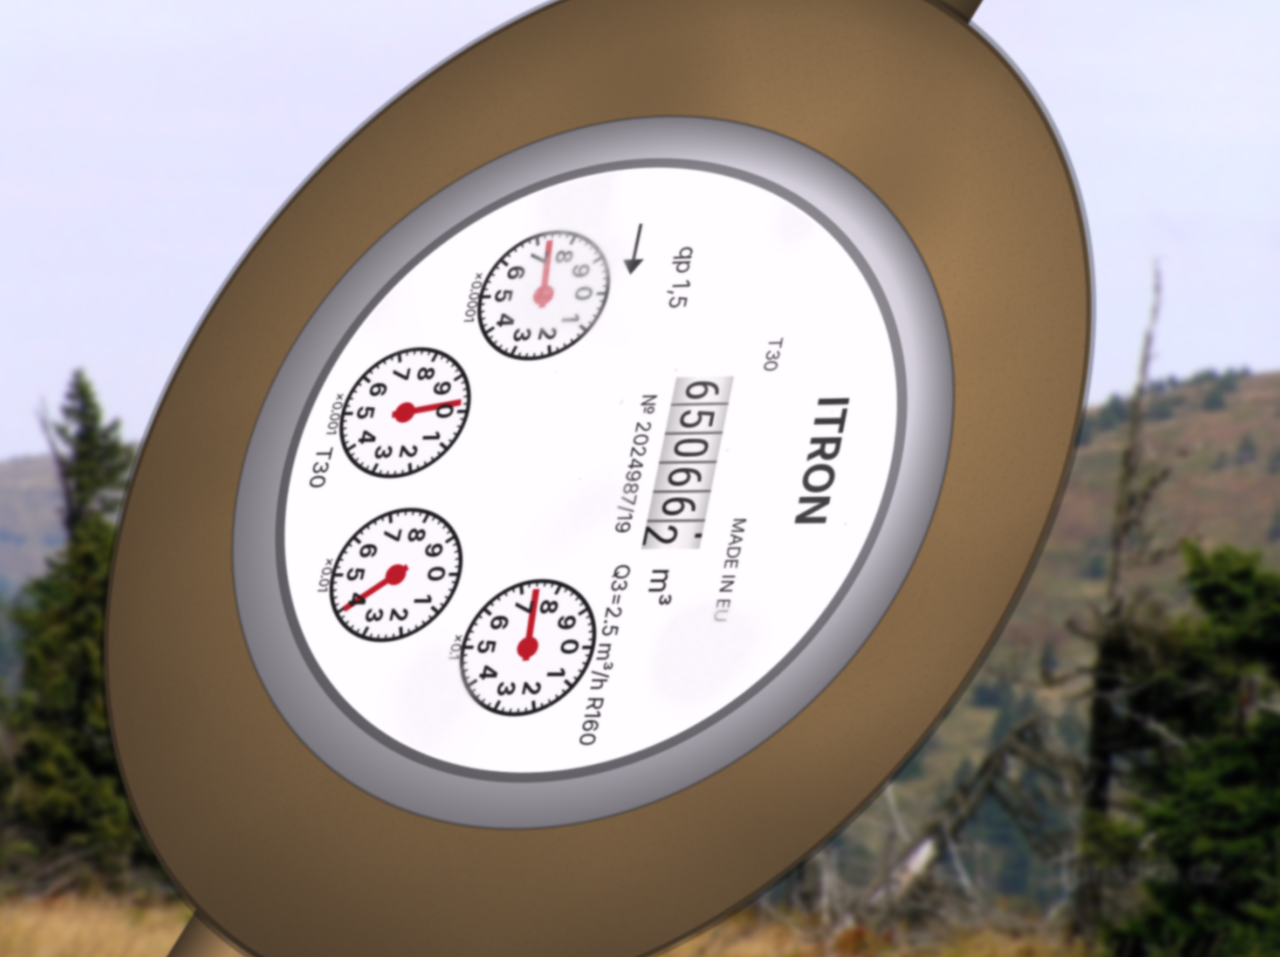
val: 650661.7397 m³
